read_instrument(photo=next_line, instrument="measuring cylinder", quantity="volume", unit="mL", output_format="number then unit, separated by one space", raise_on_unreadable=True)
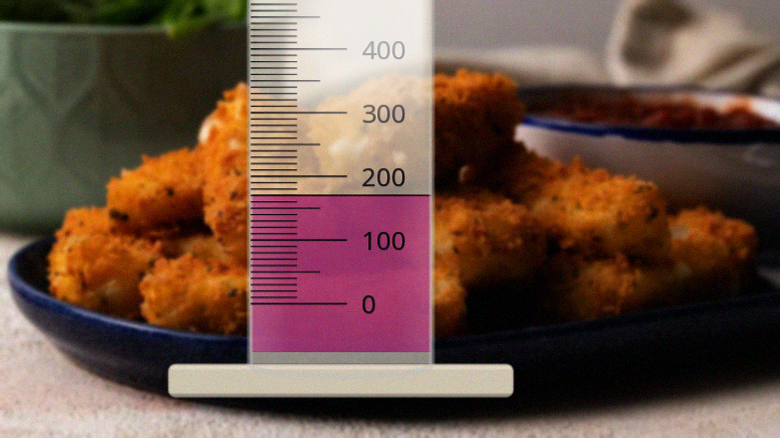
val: 170 mL
